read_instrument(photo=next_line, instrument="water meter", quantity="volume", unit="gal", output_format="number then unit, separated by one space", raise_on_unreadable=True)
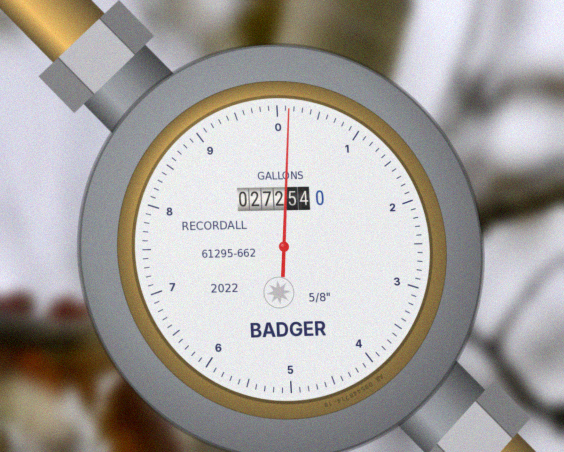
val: 272540.1 gal
